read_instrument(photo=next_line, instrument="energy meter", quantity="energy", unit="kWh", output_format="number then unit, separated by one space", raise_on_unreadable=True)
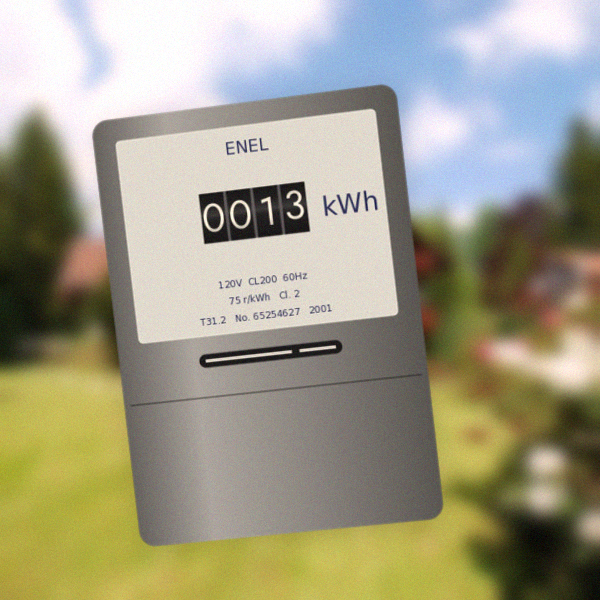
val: 13 kWh
